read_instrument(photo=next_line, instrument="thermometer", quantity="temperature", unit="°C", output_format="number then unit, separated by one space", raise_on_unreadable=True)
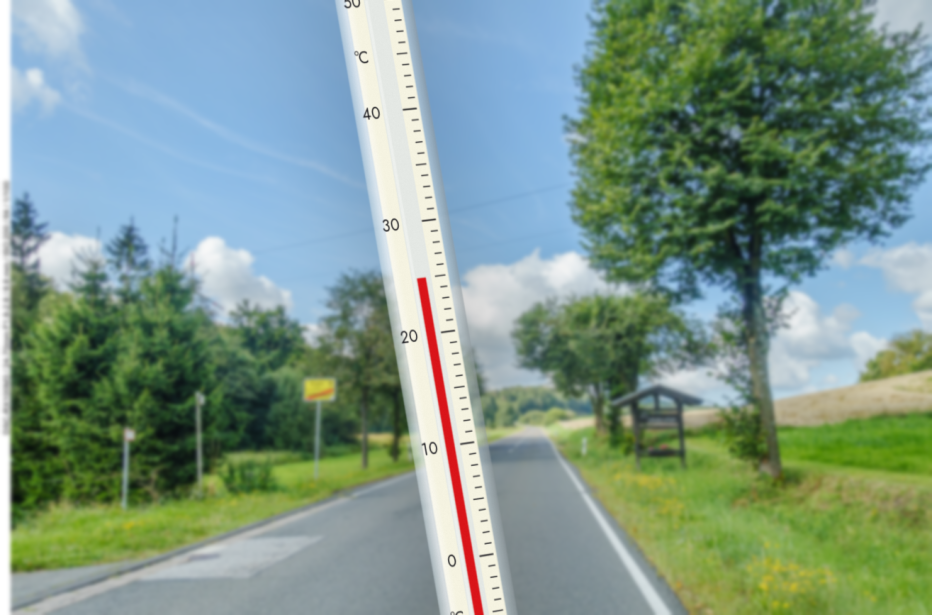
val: 25 °C
